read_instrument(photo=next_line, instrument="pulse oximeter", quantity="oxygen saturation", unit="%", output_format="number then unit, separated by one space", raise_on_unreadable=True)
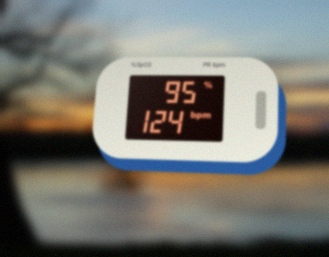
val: 95 %
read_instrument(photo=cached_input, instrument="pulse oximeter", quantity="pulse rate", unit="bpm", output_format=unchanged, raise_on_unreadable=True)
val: 124 bpm
